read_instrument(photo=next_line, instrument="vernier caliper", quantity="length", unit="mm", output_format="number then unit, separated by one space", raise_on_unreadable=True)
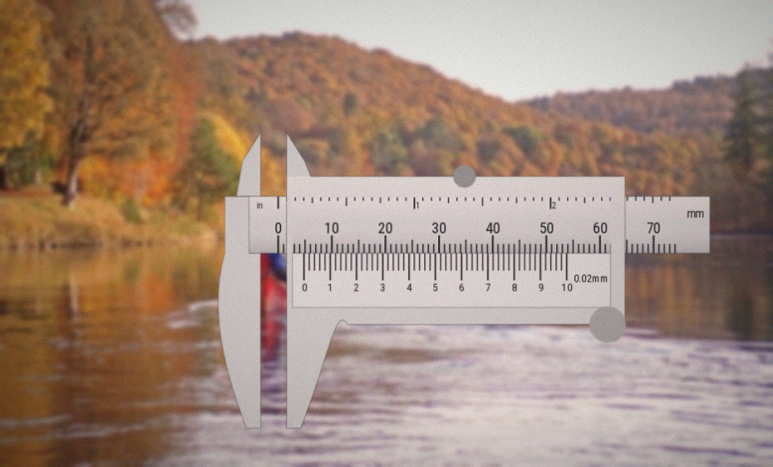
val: 4.8 mm
